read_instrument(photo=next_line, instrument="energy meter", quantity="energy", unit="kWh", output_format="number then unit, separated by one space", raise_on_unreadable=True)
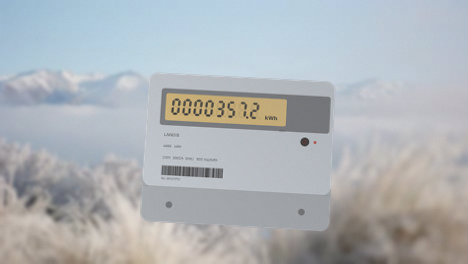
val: 357.2 kWh
